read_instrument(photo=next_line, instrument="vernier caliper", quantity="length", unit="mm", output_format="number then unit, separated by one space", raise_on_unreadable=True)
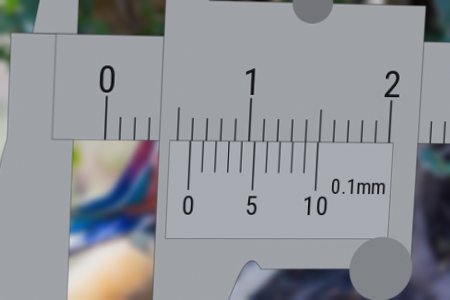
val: 5.9 mm
